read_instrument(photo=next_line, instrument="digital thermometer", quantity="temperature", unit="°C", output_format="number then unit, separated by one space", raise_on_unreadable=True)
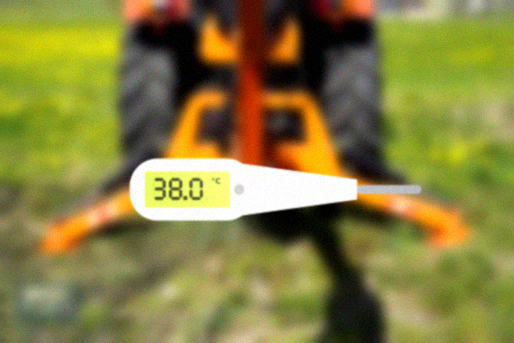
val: 38.0 °C
